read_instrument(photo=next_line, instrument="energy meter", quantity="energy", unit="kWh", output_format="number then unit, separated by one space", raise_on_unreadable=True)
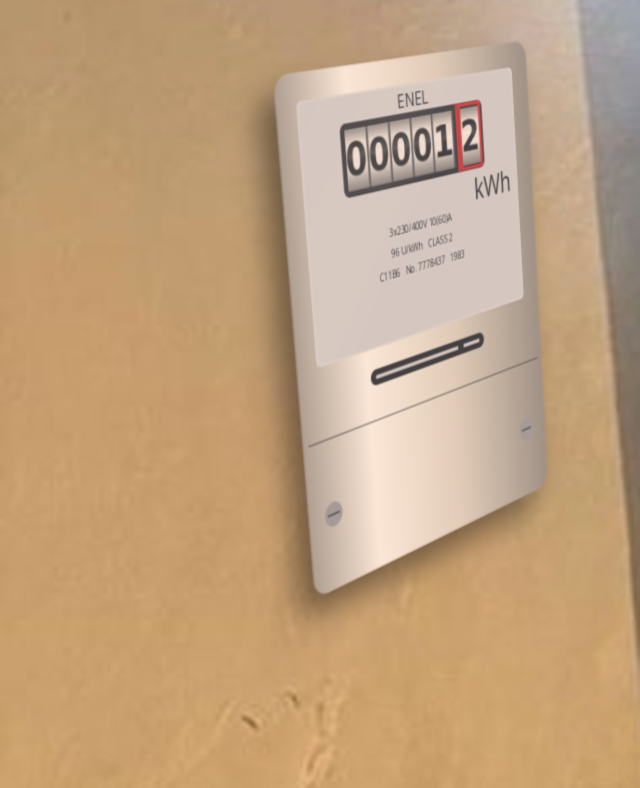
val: 1.2 kWh
